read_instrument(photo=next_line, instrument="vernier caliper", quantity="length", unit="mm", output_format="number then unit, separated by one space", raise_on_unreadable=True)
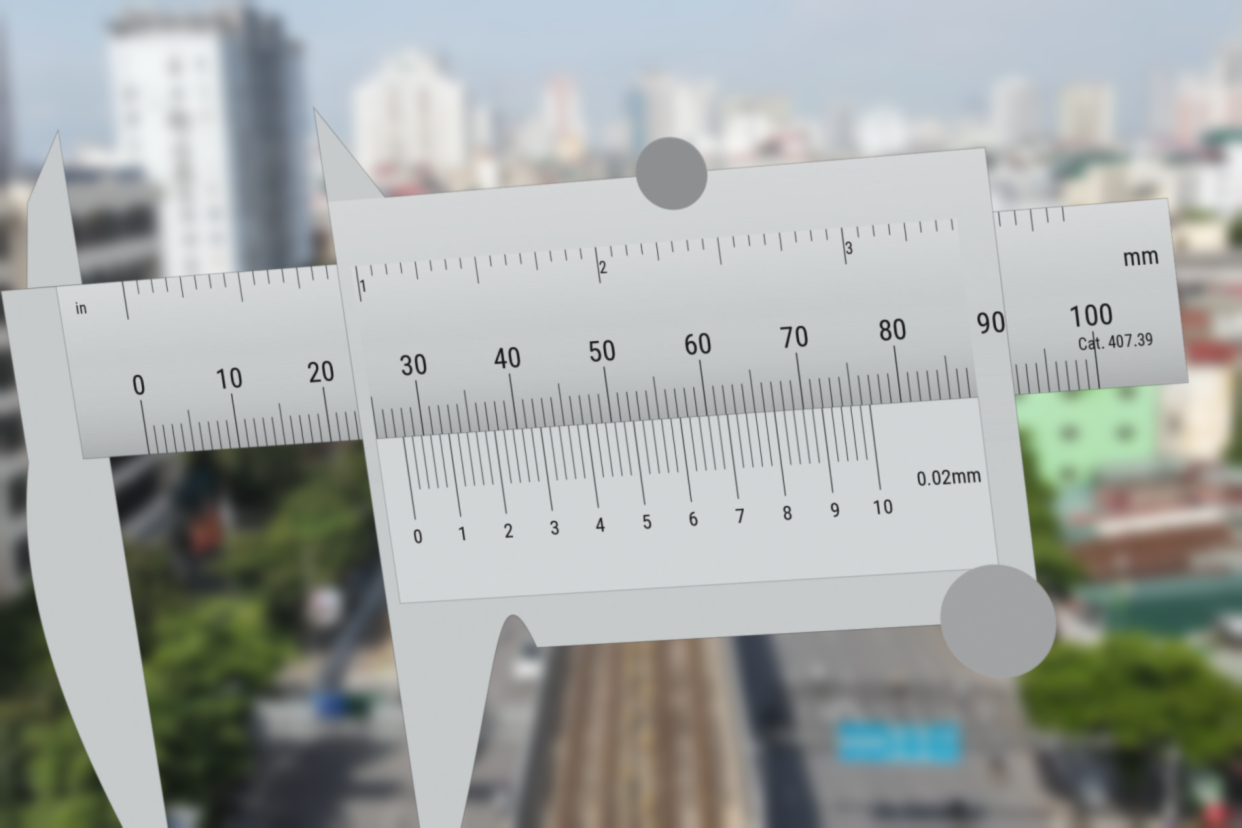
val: 27.8 mm
